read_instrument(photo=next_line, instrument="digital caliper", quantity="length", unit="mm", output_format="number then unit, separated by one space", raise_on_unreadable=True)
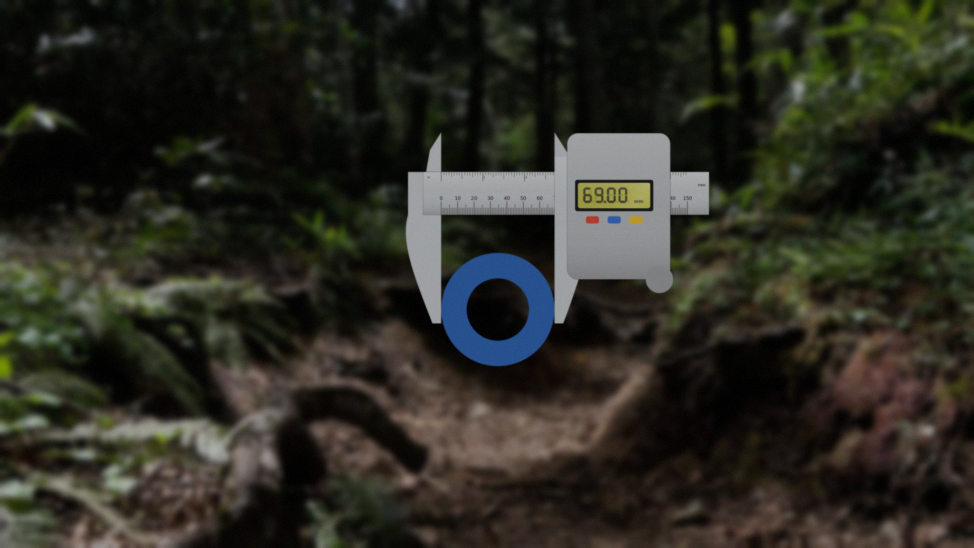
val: 69.00 mm
